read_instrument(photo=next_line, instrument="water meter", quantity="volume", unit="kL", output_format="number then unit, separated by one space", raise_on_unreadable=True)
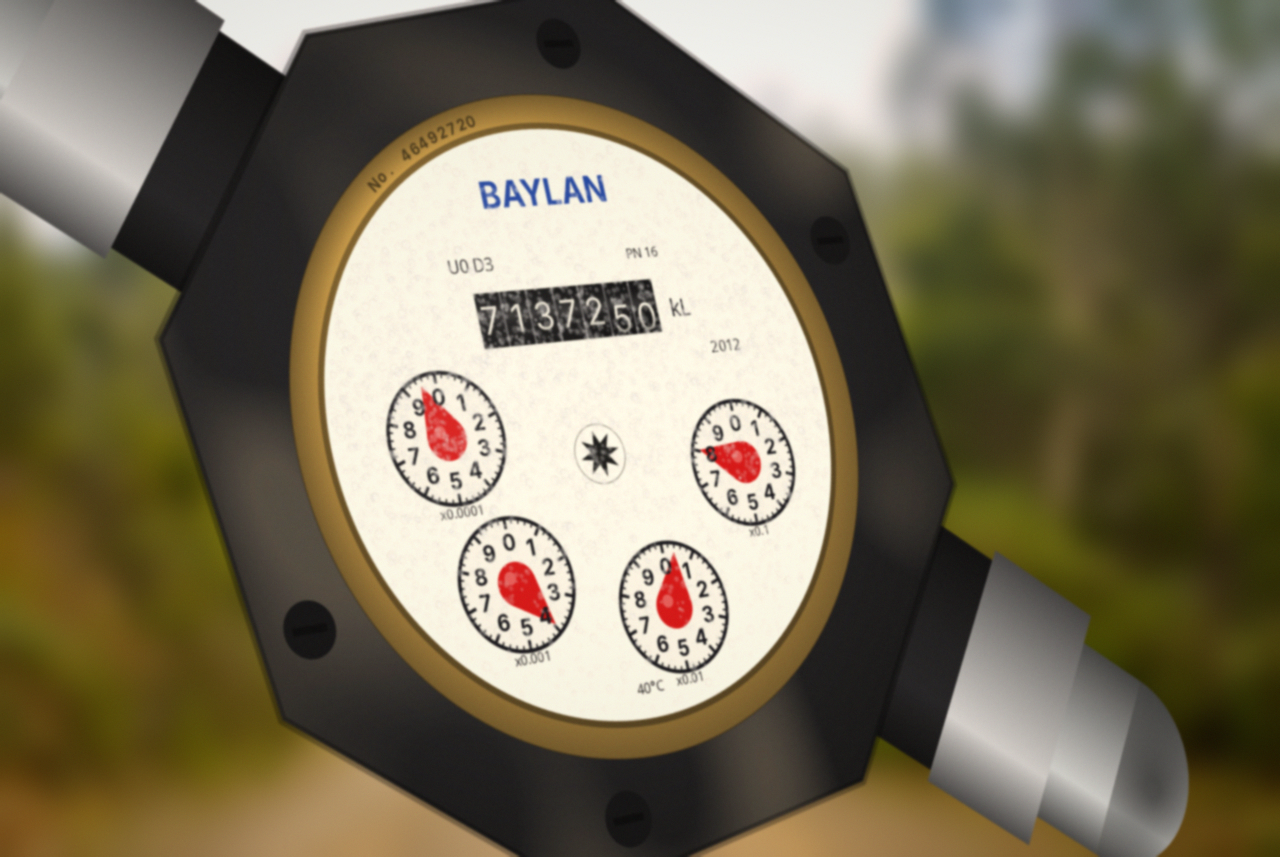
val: 7137249.8039 kL
